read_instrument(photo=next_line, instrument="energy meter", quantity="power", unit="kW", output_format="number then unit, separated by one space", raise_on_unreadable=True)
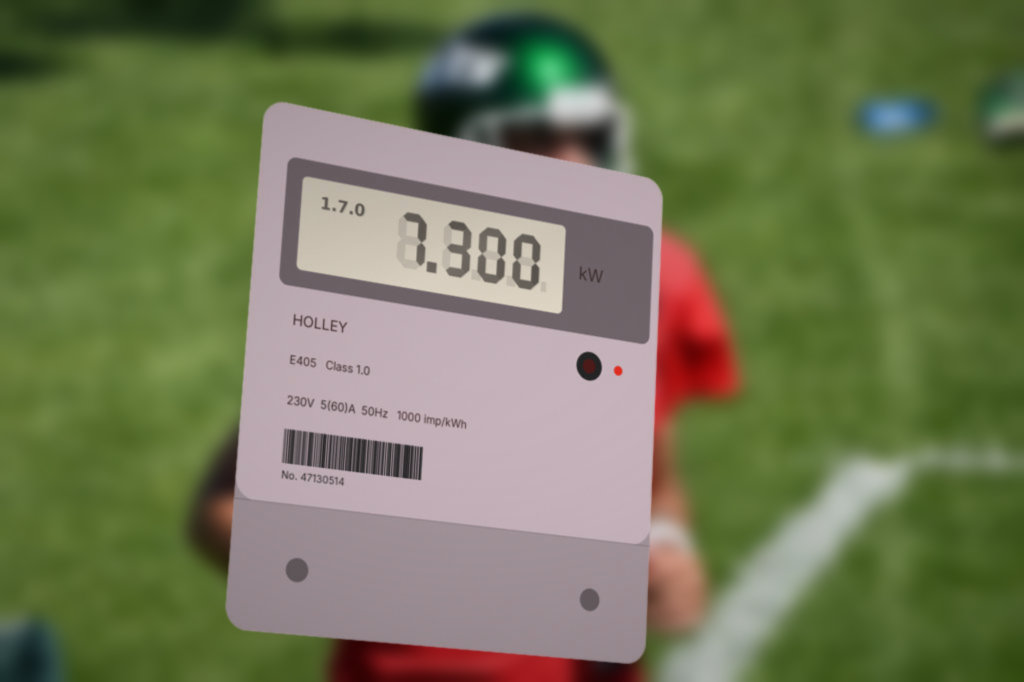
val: 7.300 kW
